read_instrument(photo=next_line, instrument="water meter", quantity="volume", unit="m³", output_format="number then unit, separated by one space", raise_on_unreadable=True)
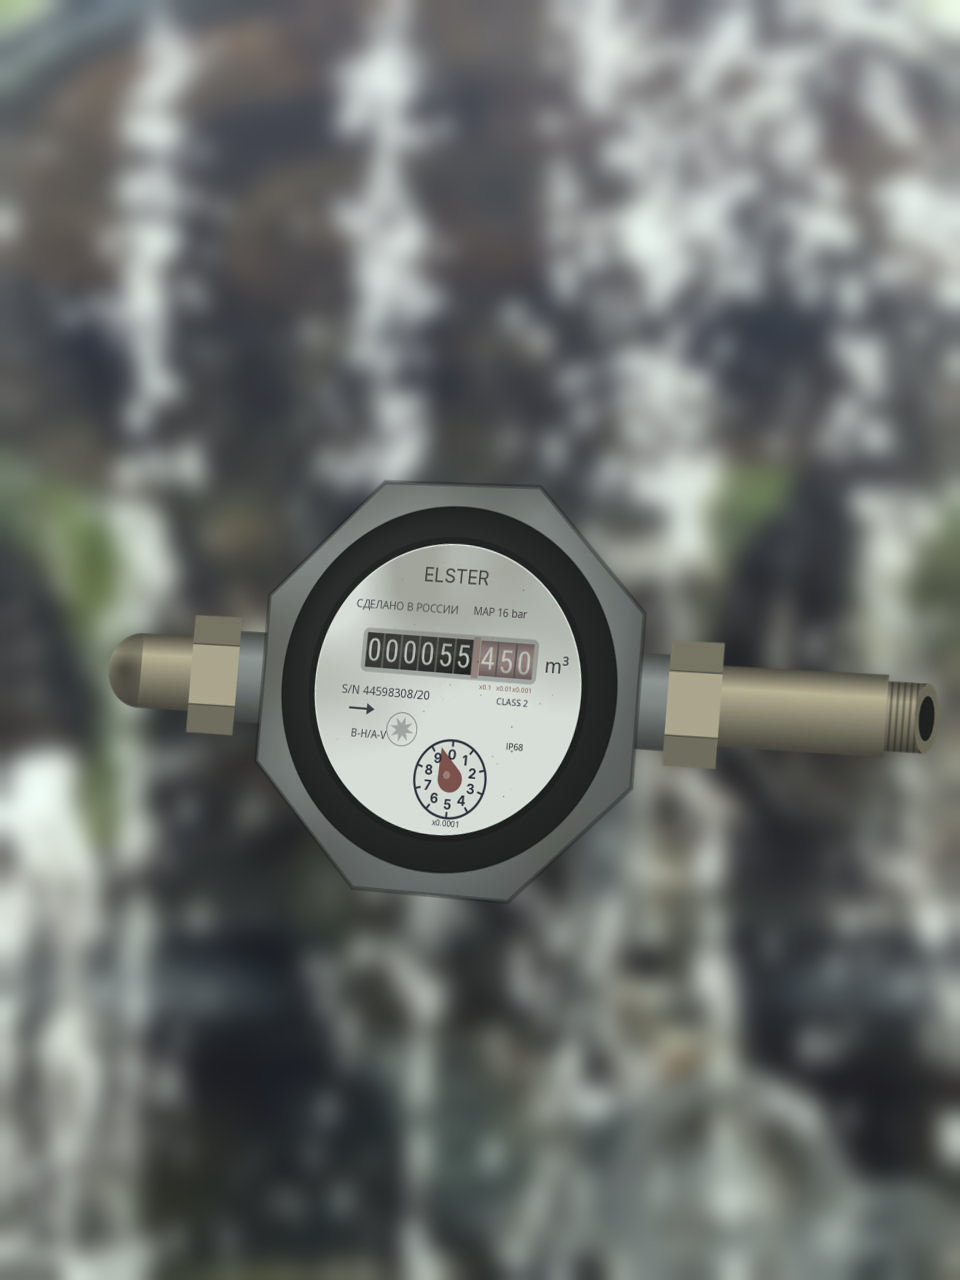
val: 55.4499 m³
